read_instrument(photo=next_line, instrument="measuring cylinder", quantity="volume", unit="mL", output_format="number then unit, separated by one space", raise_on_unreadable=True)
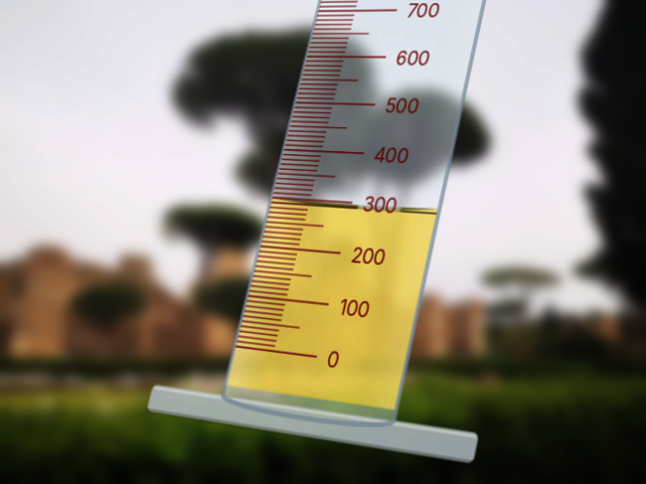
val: 290 mL
